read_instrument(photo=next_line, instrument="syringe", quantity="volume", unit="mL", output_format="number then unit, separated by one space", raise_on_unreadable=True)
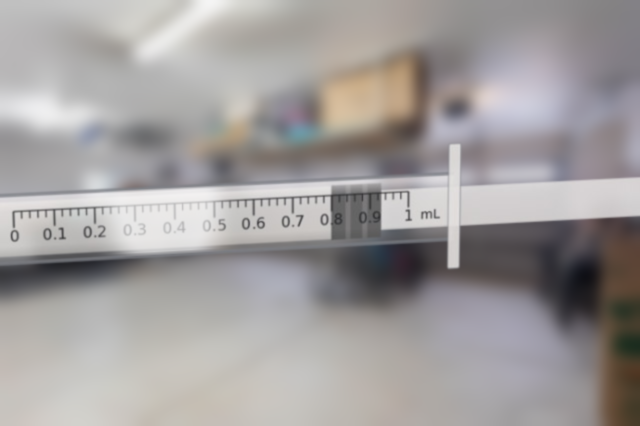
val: 0.8 mL
